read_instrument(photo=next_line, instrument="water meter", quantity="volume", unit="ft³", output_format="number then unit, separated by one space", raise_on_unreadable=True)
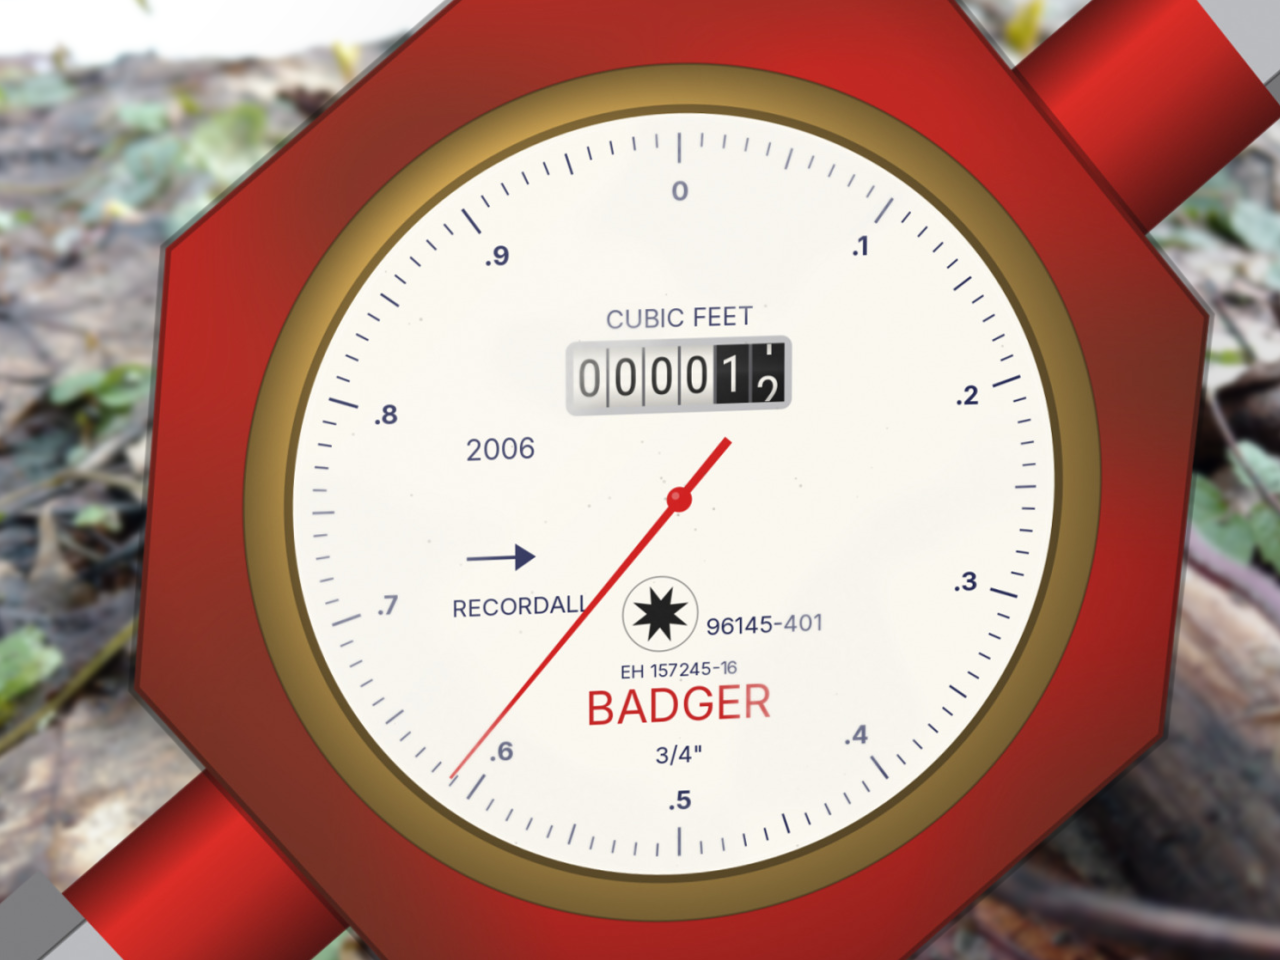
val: 11.61 ft³
